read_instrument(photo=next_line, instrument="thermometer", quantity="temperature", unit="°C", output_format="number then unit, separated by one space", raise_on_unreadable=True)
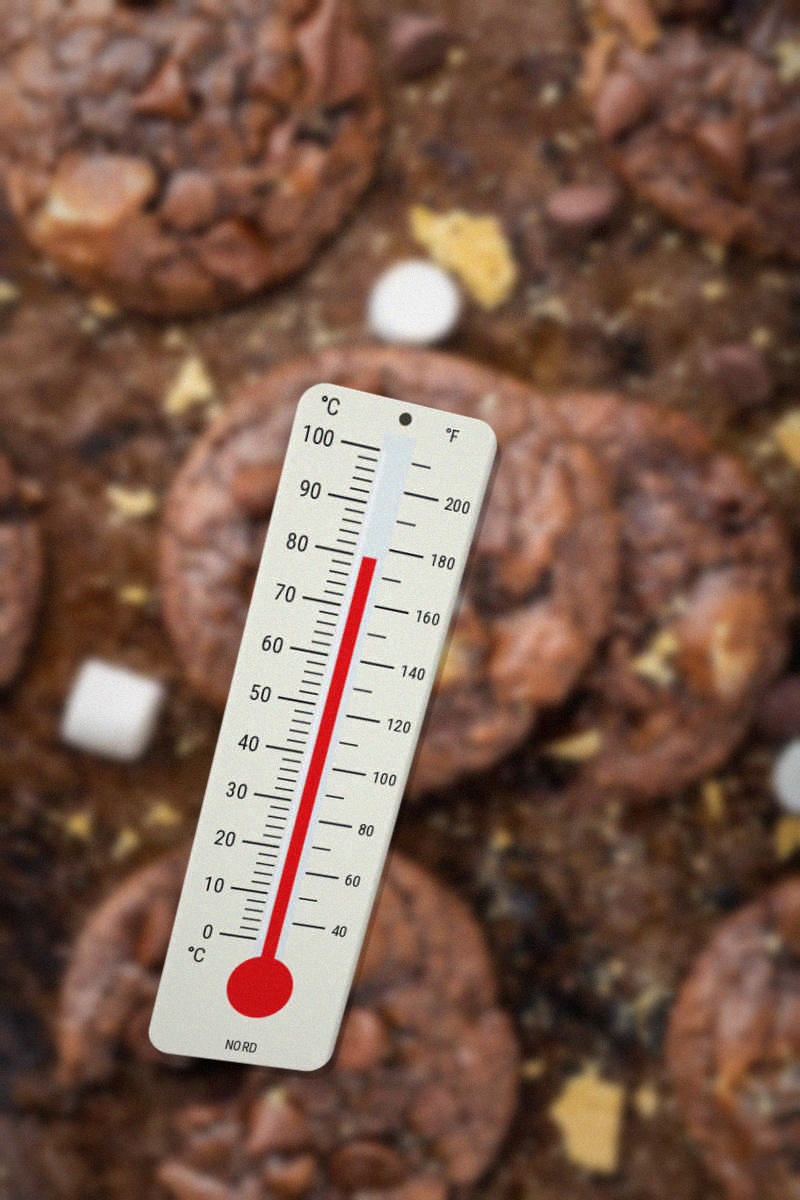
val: 80 °C
